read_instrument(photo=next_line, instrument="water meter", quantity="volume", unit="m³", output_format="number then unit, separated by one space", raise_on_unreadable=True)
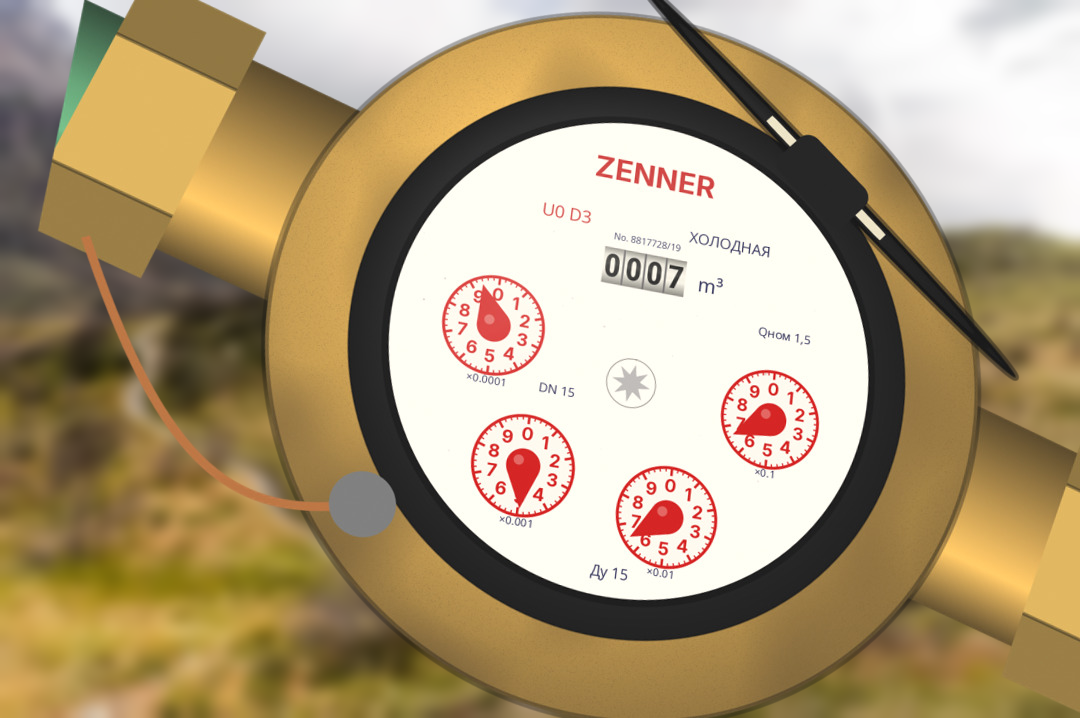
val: 7.6649 m³
